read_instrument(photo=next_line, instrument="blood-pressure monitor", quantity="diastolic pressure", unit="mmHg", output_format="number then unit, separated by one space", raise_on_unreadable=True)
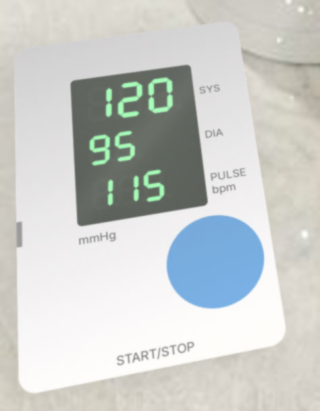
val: 95 mmHg
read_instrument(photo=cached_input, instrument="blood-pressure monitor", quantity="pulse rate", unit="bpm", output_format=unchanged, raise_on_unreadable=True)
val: 115 bpm
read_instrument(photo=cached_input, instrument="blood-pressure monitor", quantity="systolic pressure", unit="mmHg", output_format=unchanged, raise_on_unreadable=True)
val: 120 mmHg
